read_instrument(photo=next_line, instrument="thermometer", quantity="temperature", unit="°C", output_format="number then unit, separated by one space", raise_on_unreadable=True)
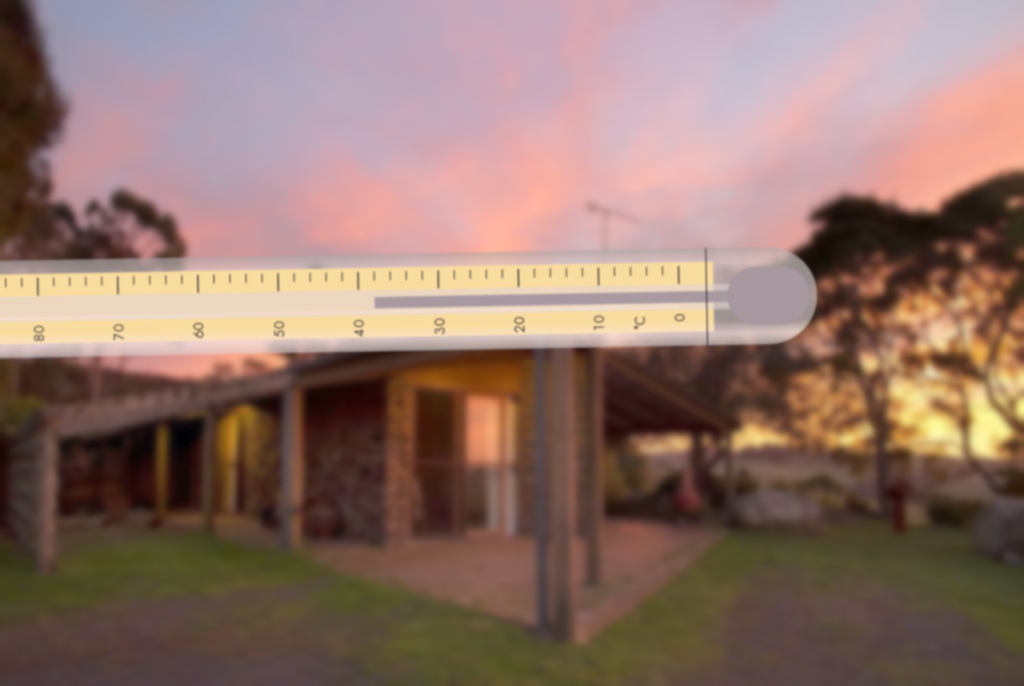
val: 38 °C
